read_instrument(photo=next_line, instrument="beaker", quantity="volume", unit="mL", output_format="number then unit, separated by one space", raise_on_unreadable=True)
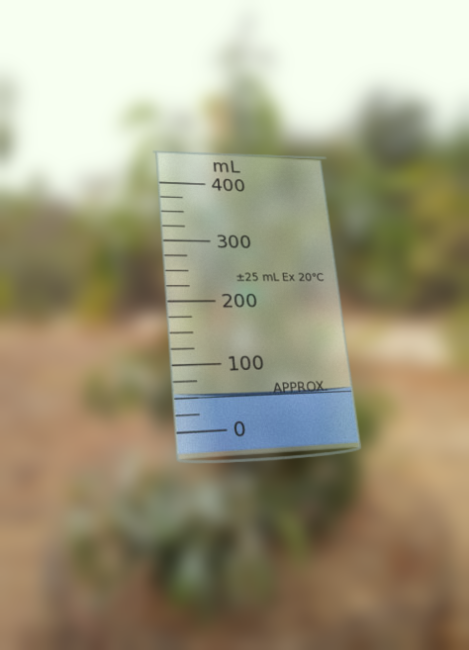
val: 50 mL
